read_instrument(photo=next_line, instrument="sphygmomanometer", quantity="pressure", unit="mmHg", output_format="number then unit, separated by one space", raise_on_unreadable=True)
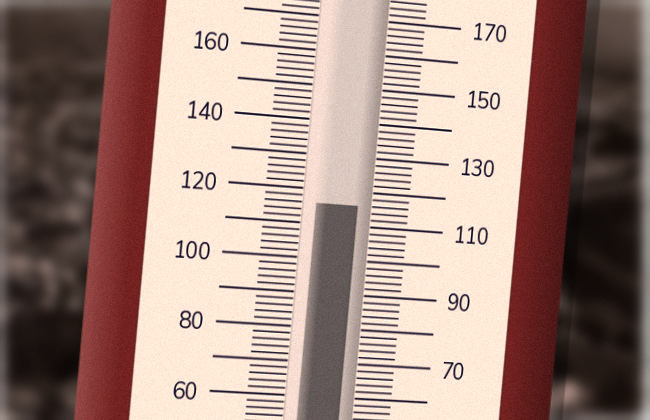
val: 116 mmHg
